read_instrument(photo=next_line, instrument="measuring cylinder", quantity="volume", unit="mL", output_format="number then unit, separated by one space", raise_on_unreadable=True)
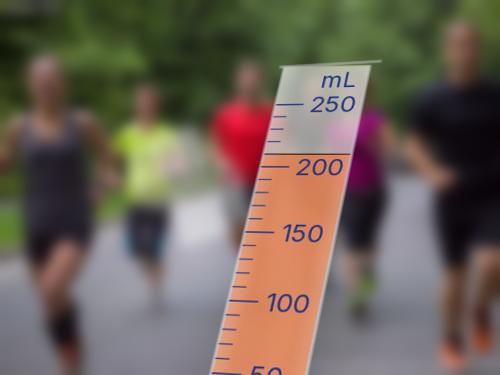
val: 210 mL
